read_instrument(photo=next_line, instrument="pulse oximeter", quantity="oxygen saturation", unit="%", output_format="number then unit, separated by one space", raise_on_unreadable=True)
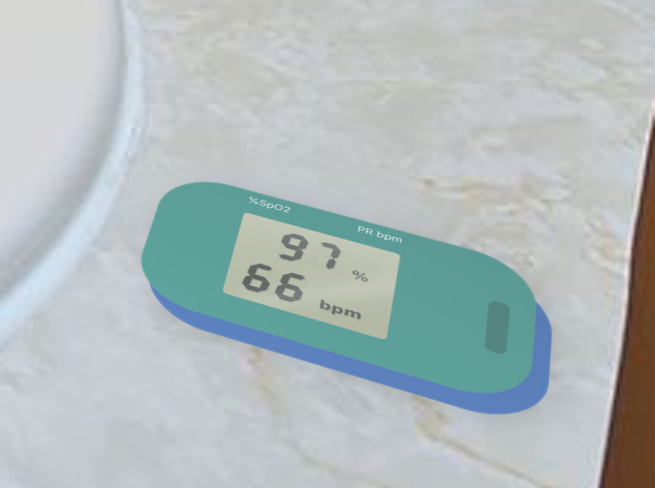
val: 97 %
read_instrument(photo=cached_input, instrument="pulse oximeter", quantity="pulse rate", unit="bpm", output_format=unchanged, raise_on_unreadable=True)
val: 66 bpm
